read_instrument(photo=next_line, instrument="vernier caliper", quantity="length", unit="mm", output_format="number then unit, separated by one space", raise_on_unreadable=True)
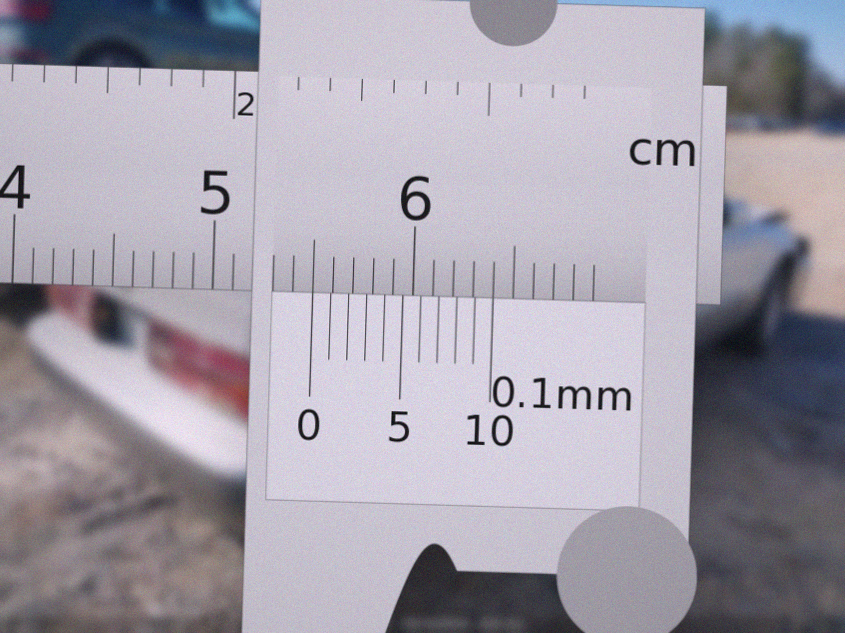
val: 55.0 mm
